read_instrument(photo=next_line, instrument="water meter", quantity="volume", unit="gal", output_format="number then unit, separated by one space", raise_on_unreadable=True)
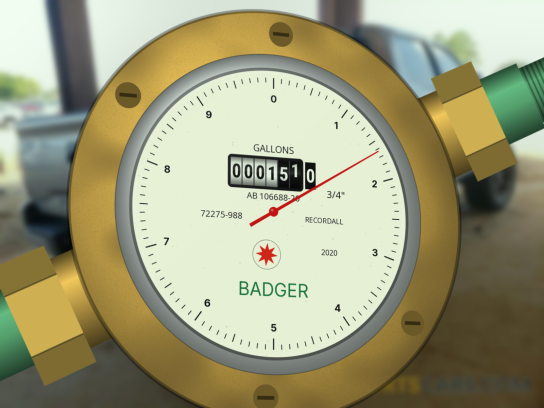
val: 1511.6 gal
